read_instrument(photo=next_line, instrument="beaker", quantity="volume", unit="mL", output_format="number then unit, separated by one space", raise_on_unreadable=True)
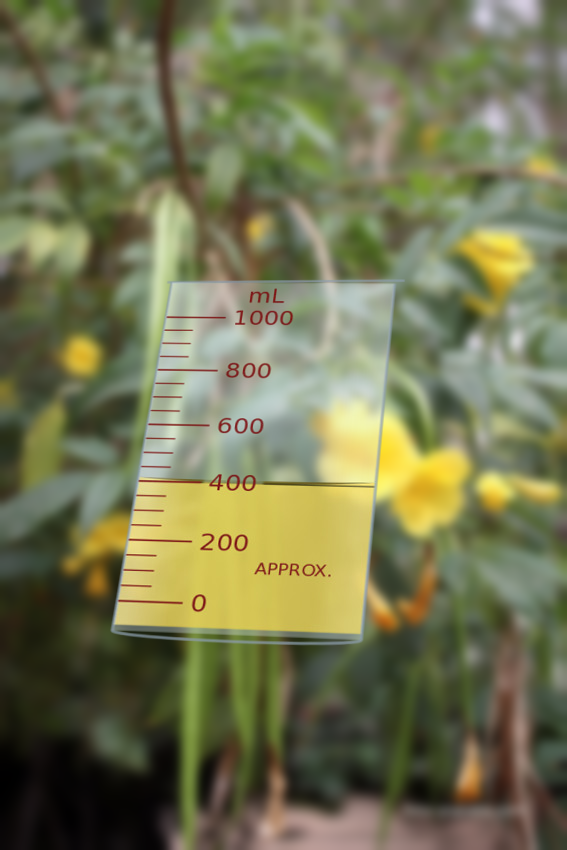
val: 400 mL
